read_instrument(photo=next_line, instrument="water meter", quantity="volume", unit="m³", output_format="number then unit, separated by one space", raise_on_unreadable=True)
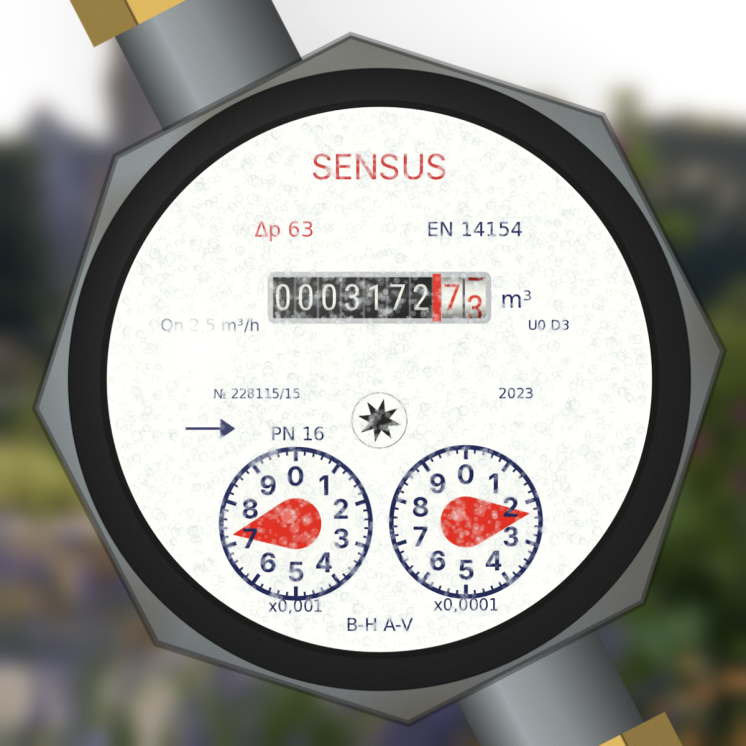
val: 3172.7272 m³
